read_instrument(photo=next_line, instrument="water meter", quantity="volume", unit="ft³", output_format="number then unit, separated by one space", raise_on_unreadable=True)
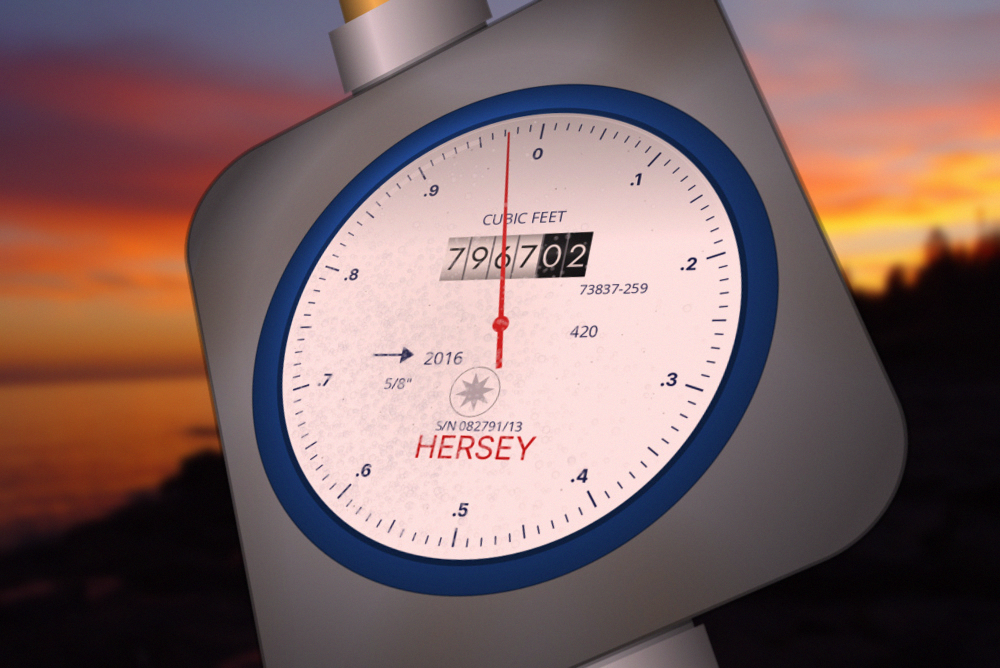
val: 796701.97 ft³
